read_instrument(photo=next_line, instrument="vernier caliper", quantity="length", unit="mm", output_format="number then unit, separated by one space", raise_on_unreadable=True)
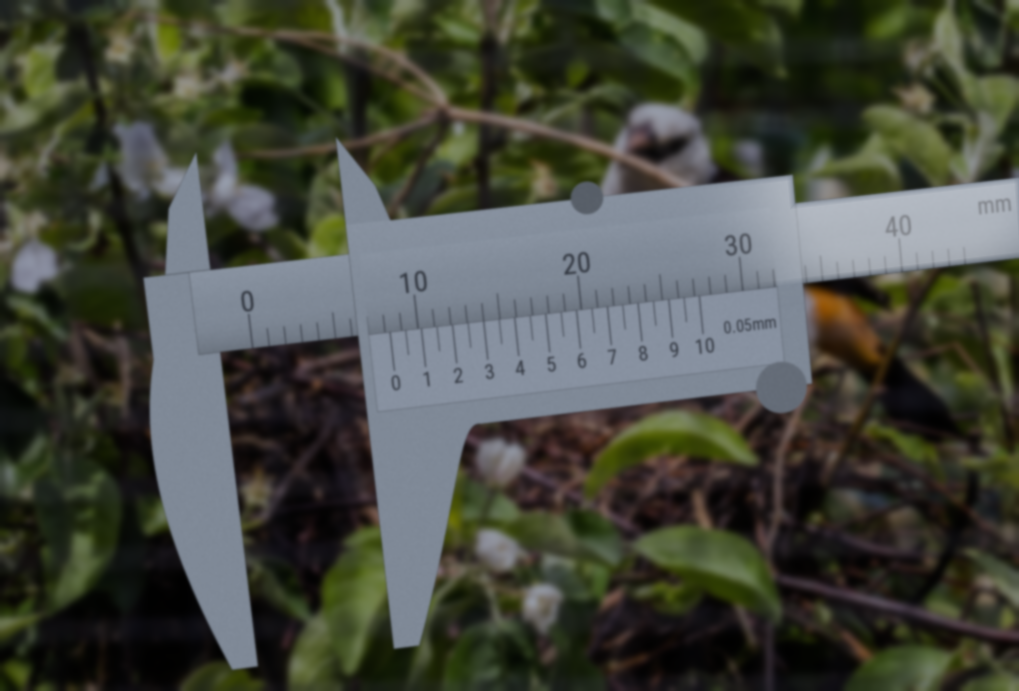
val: 8.3 mm
